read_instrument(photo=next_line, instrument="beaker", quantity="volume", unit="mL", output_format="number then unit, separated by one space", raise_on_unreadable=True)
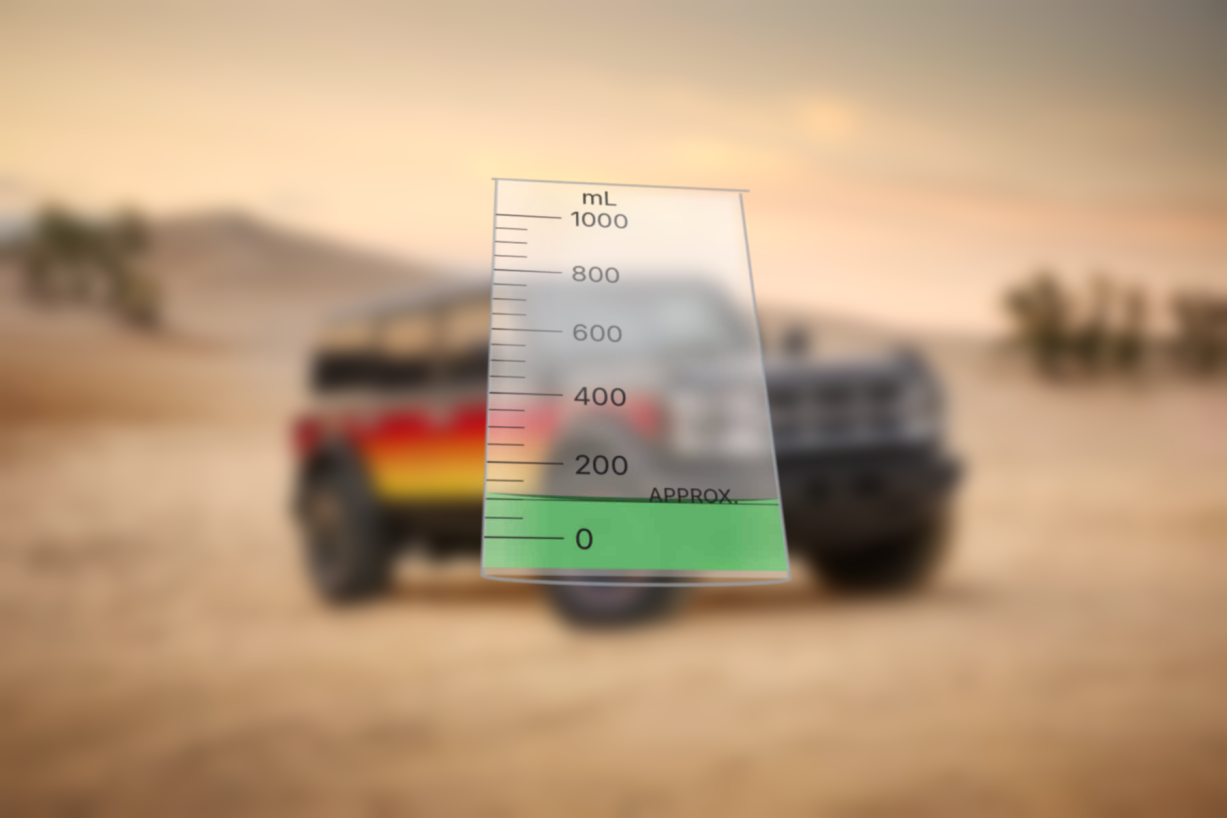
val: 100 mL
